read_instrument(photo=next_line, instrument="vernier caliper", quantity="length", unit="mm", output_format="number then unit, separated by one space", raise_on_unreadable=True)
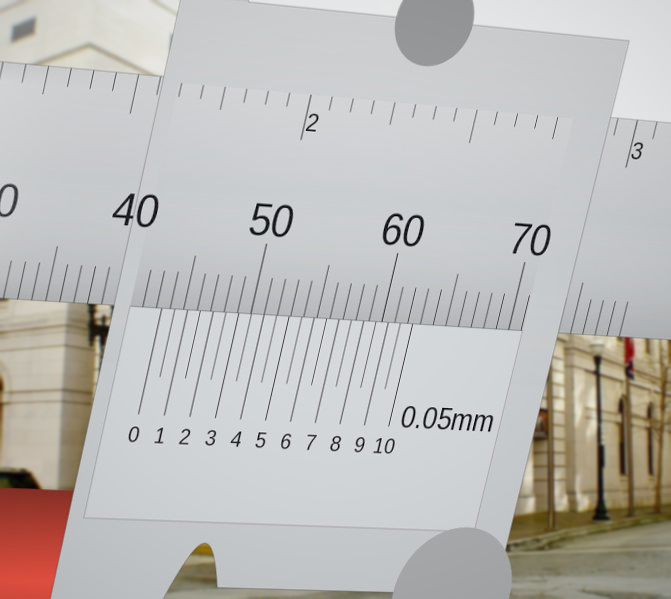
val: 43.4 mm
